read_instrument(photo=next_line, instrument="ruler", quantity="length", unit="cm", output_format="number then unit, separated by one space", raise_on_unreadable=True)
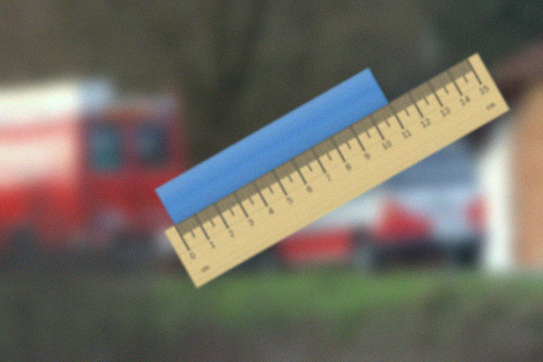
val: 11 cm
